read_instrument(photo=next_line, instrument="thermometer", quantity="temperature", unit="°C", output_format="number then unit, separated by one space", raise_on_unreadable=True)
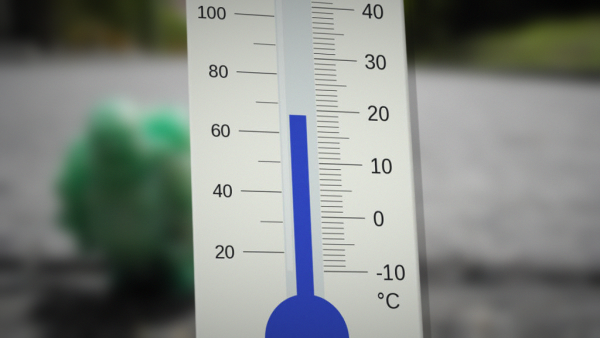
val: 19 °C
